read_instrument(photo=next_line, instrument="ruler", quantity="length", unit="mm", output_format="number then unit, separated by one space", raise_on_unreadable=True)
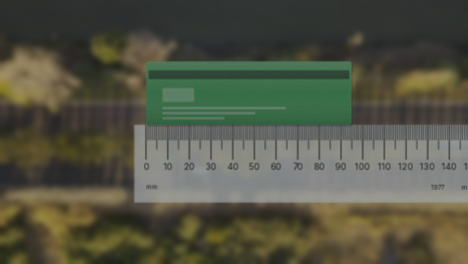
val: 95 mm
